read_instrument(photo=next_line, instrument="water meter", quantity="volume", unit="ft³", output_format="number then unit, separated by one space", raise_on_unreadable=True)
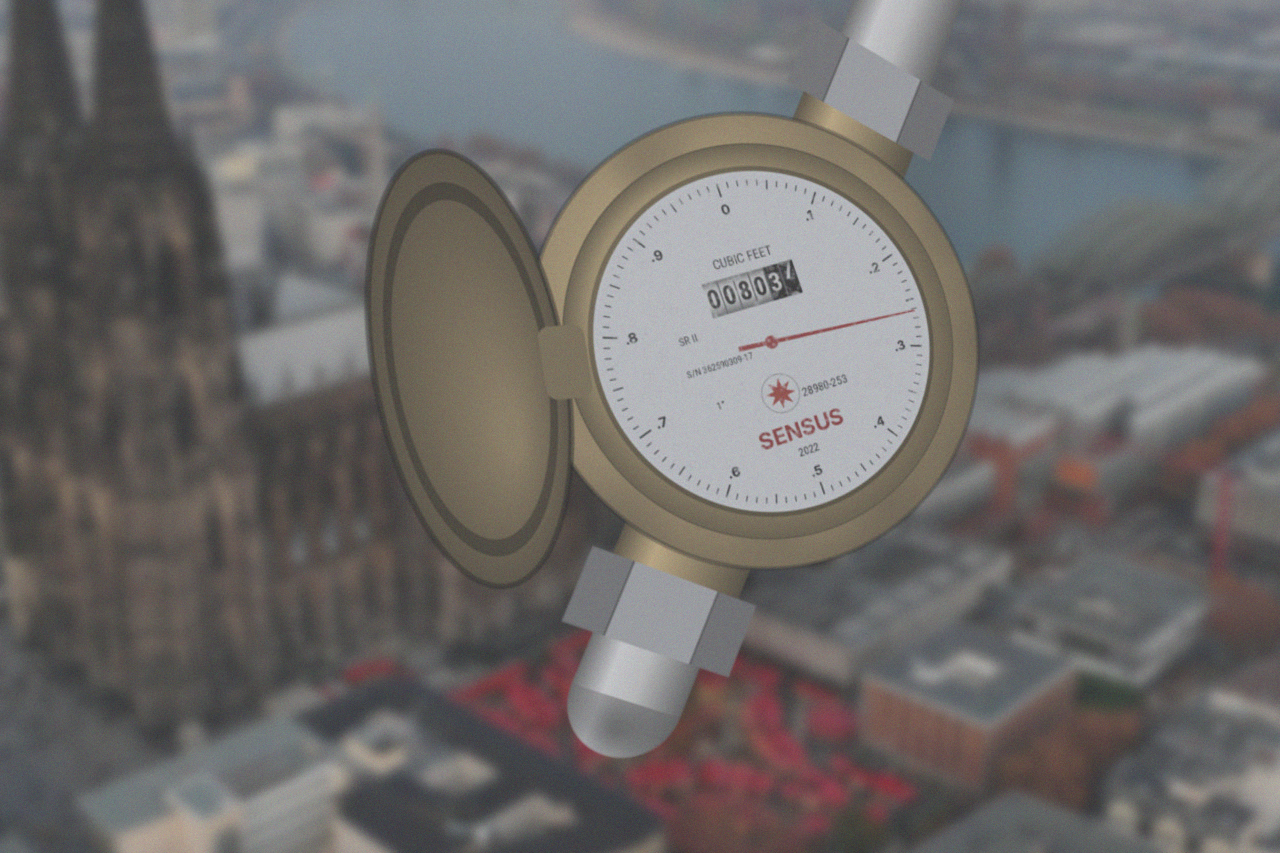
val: 8037.26 ft³
